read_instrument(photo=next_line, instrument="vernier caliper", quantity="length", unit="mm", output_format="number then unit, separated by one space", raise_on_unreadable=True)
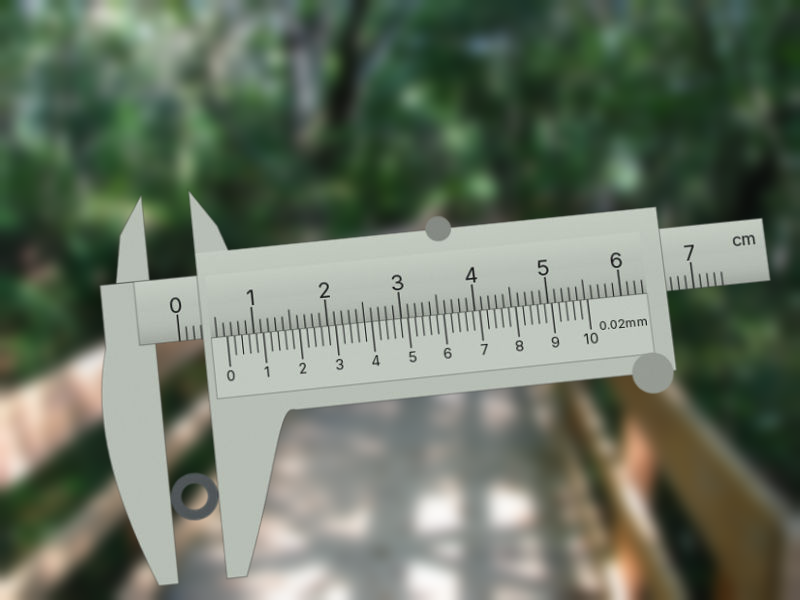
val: 6.4 mm
